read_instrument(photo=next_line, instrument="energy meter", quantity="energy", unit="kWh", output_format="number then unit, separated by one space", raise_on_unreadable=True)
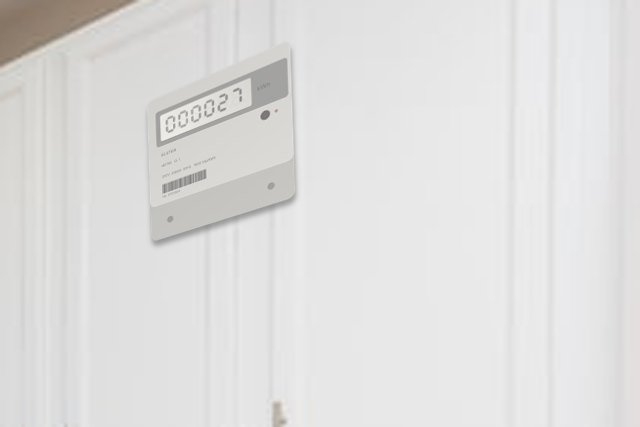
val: 27 kWh
